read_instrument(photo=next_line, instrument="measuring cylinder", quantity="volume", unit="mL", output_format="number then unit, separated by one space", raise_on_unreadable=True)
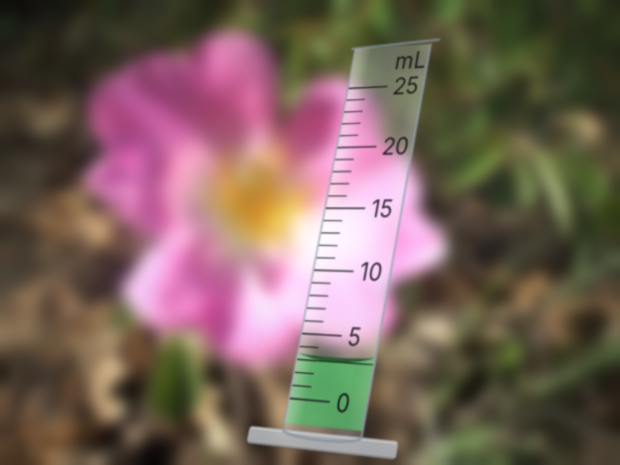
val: 3 mL
